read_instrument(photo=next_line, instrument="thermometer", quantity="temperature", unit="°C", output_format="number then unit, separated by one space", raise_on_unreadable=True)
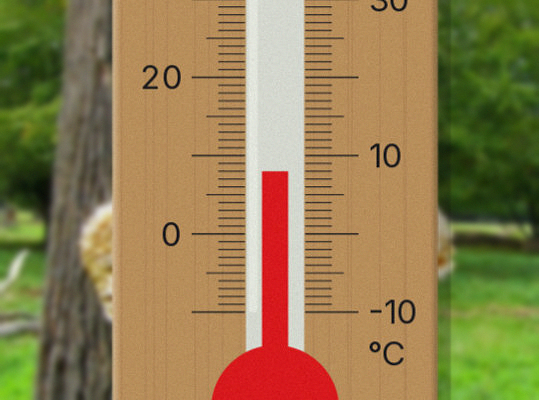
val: 8 °C
